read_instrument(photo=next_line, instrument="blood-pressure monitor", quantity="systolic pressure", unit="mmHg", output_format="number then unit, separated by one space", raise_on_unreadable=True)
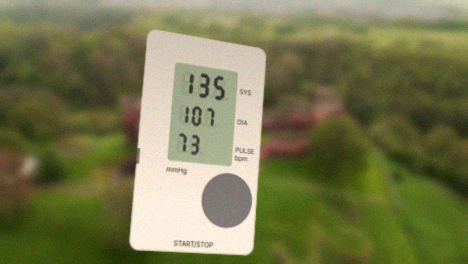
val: 135 mmHg
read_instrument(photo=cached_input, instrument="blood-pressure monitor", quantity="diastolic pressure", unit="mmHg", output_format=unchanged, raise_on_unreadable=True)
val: 107 mmHg
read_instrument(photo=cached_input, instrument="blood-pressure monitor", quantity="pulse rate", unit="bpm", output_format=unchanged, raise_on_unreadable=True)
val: 73 bpm
